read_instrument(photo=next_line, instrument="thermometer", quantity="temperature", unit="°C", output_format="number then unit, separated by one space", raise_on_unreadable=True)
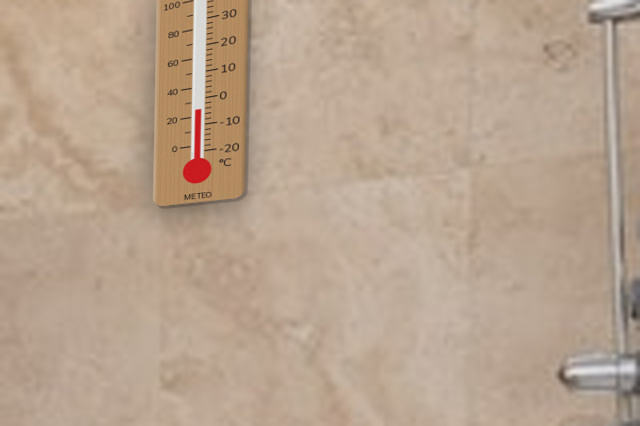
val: -4 °C
